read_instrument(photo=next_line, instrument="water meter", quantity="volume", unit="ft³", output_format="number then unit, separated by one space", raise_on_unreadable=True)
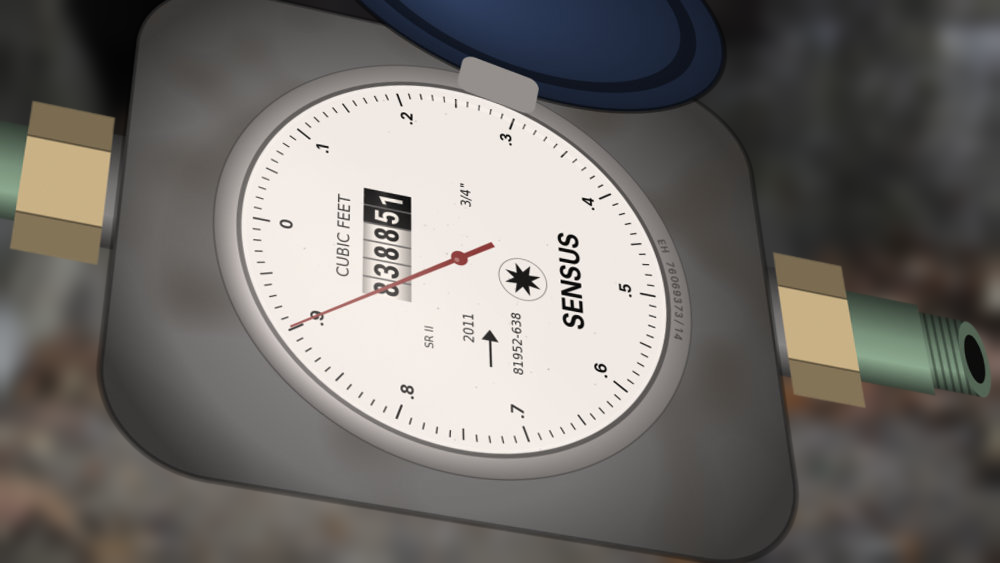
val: 838850.90 ft³
